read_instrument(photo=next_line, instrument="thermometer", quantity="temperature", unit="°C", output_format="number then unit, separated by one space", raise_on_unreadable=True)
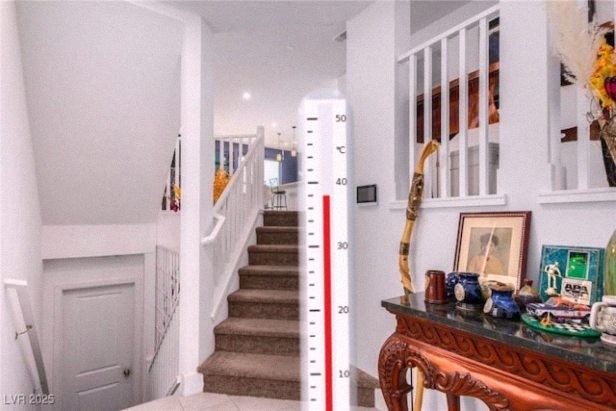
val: 38 °C
